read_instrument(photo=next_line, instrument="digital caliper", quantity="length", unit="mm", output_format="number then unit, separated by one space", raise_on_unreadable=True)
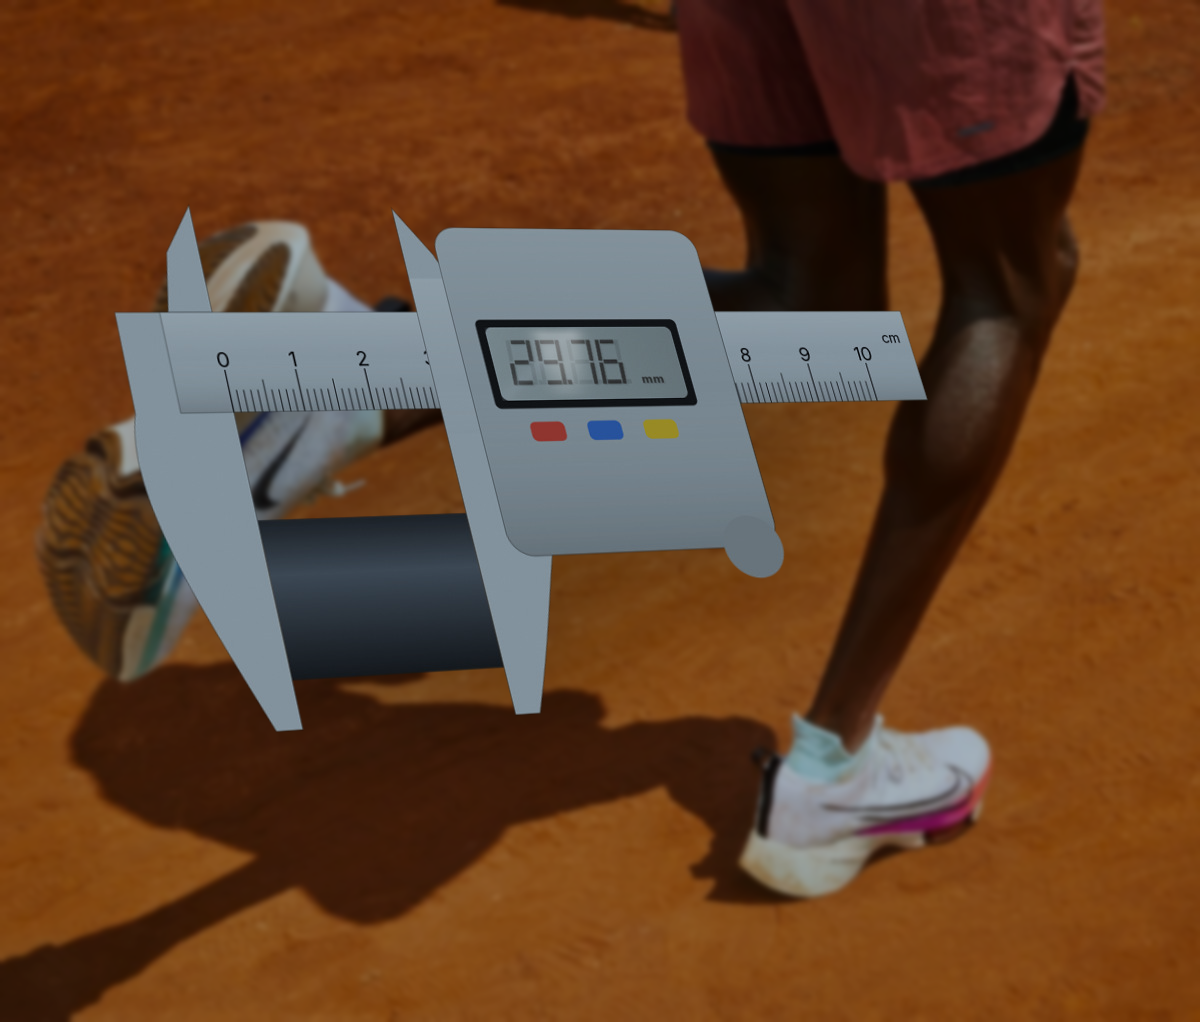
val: 29.76 mm
